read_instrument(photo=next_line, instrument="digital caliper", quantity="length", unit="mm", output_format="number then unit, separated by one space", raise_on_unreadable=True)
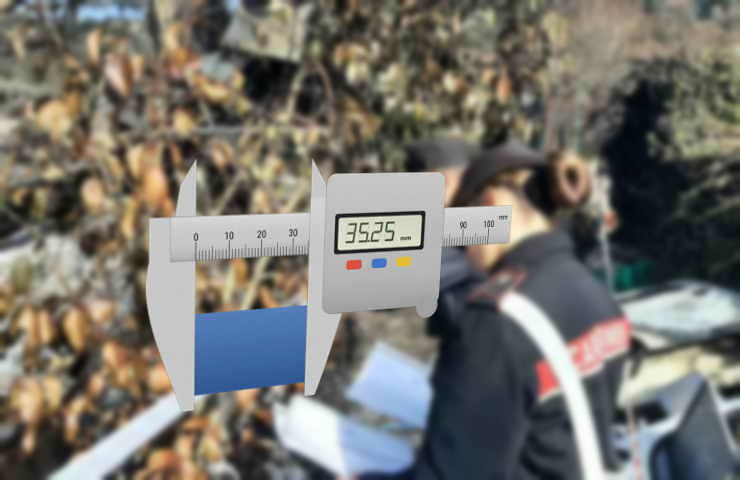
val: 35.25 mm
